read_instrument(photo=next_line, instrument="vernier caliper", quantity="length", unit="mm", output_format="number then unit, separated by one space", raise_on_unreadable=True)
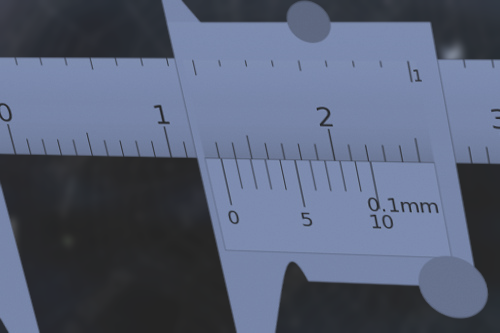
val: 13.1 mm
